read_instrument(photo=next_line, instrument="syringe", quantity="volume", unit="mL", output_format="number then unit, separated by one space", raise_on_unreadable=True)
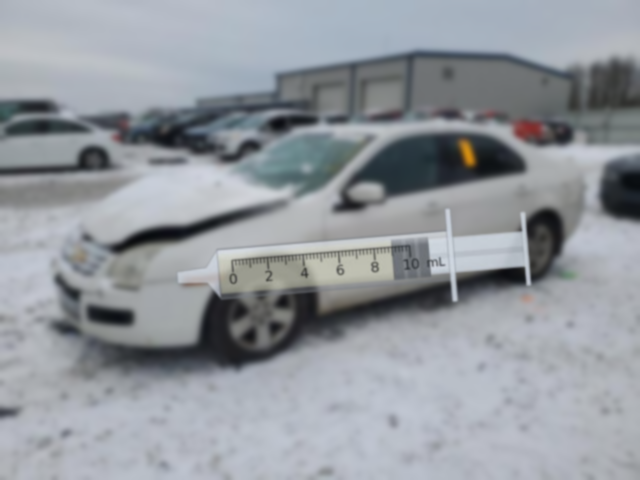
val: 9 mL
